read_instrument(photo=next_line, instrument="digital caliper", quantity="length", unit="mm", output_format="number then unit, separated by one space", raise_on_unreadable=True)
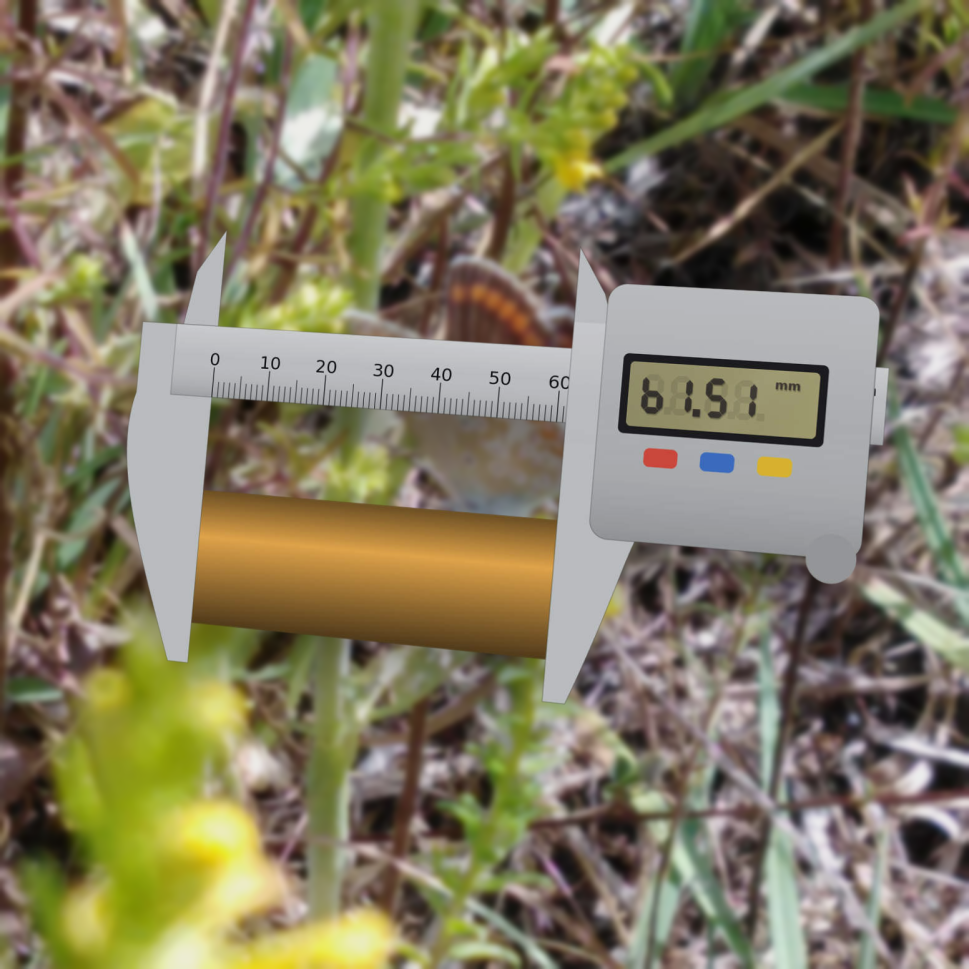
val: 61.51 mm
